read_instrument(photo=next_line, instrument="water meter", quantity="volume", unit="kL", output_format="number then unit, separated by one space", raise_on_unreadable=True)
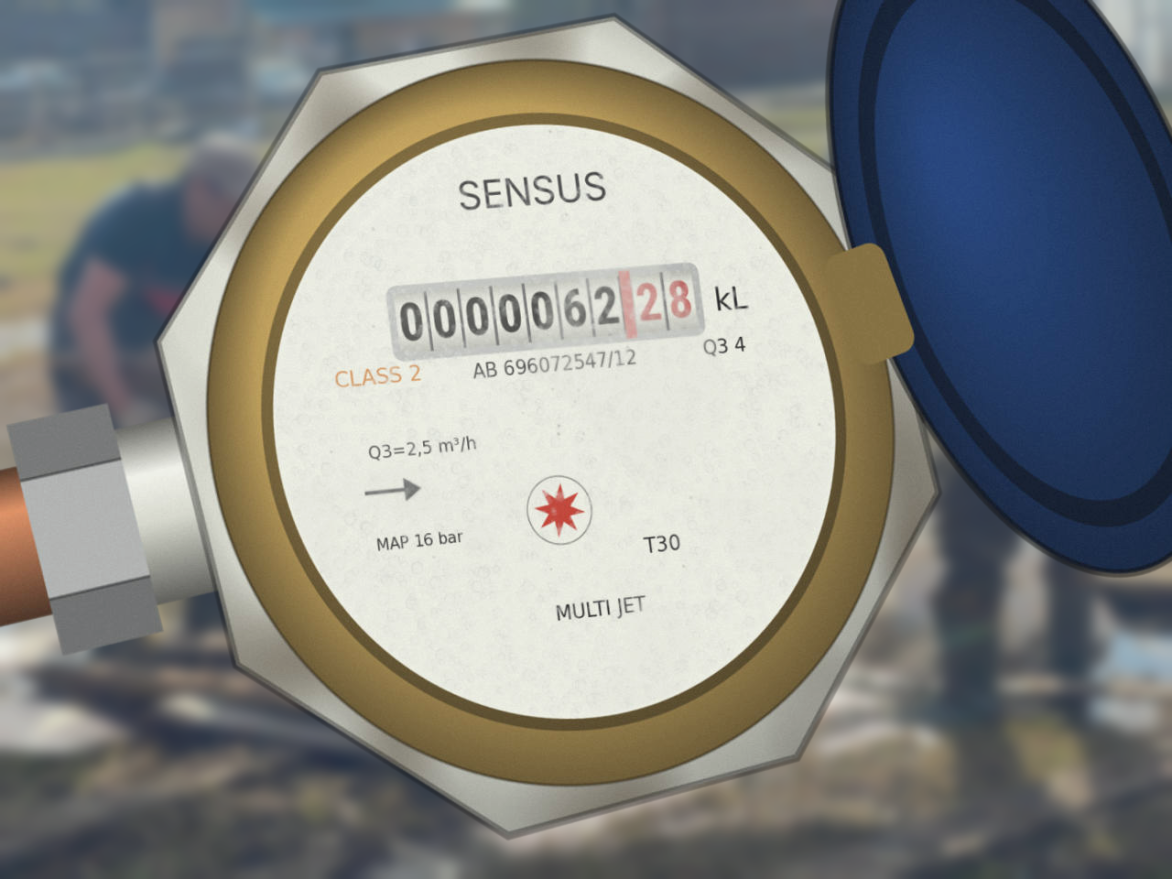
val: 62.28 kL
